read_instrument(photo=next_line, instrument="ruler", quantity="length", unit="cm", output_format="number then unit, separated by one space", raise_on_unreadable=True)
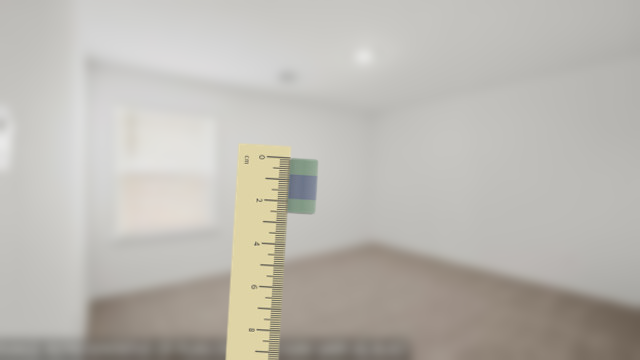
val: 2.5 cm
